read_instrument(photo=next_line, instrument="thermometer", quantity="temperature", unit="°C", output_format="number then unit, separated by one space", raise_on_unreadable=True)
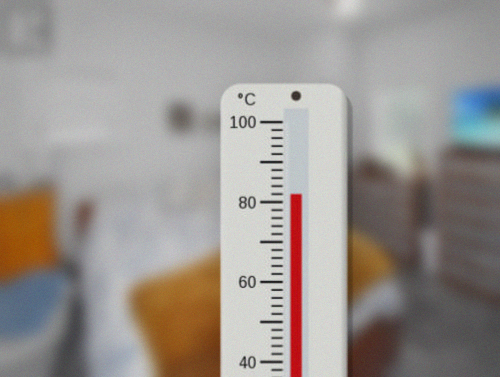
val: 82 °C
